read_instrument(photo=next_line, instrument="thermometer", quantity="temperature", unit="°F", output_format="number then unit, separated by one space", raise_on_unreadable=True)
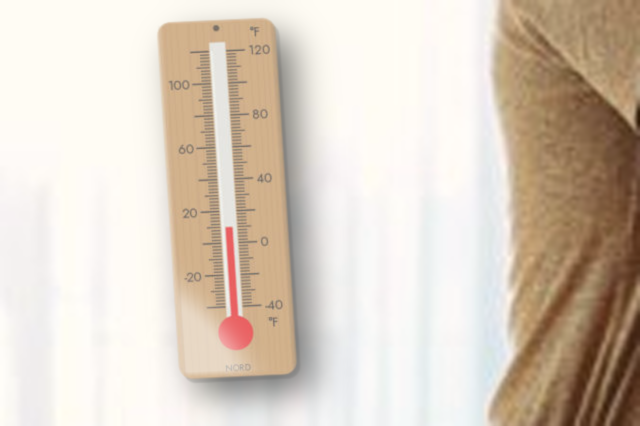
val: 10 °F
